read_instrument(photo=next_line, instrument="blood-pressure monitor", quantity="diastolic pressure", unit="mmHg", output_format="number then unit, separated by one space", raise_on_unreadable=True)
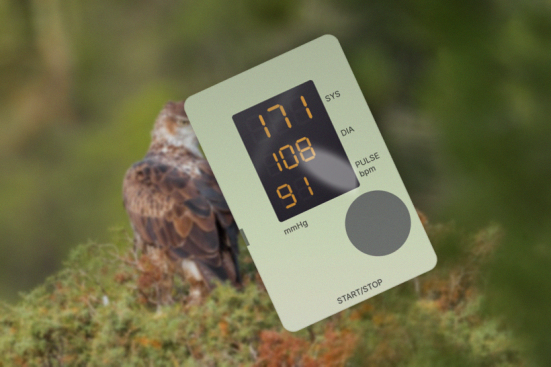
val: 108 mmHg
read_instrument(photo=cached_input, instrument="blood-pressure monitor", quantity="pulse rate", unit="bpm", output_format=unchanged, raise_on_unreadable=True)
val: 91 bpm
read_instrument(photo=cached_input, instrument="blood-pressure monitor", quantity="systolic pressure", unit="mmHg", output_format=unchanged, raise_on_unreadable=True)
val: 171 mmHg
